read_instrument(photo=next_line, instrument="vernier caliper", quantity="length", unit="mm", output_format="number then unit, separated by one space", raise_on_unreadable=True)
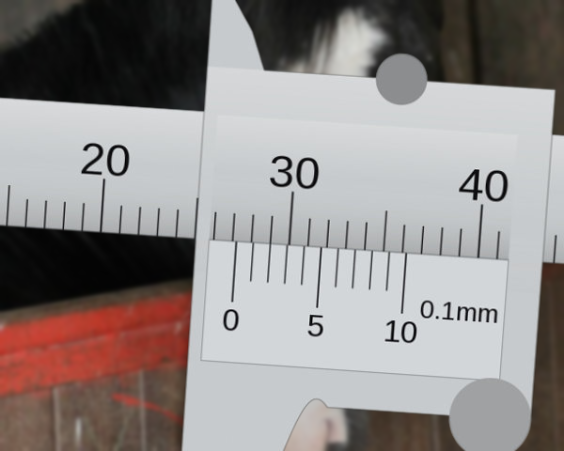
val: 27.2 mm
